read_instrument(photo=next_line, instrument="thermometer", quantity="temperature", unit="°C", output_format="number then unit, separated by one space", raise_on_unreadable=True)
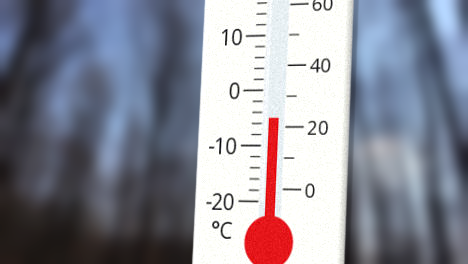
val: -5 °C
